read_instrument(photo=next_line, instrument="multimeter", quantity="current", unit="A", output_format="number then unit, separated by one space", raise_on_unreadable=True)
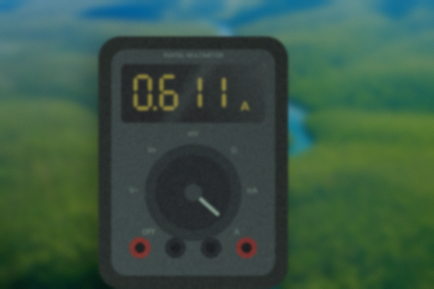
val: 0.611 A
